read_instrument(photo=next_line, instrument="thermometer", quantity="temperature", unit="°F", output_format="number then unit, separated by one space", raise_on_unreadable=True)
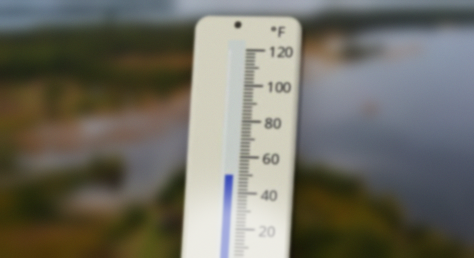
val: 50 °F
